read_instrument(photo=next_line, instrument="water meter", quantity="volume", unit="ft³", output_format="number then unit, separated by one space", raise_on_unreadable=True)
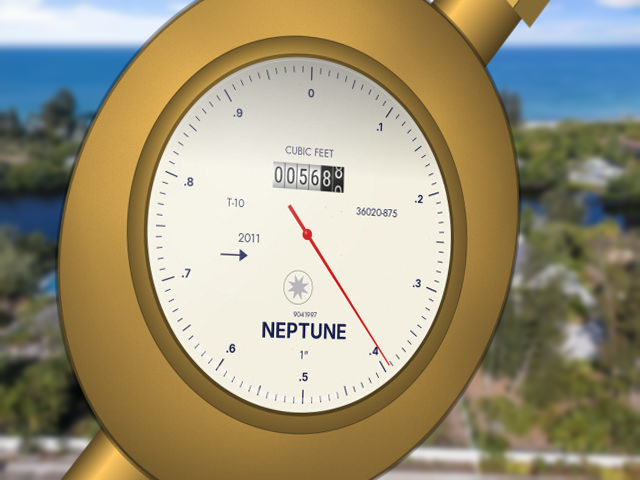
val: 5688.39 ft³
